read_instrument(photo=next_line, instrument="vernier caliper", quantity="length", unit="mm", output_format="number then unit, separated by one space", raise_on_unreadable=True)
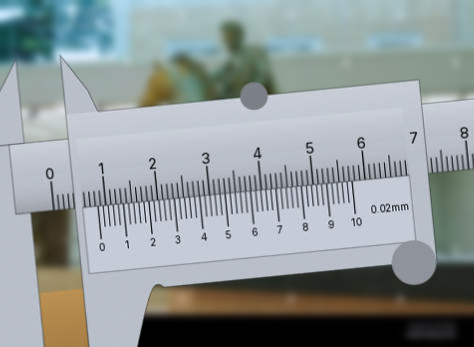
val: 8.5 mm
